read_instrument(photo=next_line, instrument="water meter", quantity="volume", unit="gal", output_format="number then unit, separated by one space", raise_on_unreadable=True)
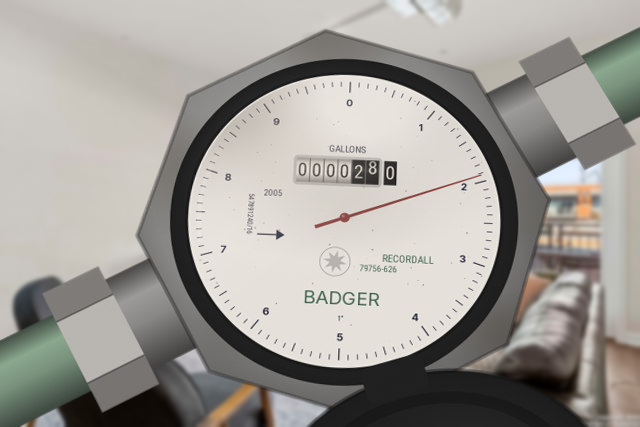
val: 281.9 gal
